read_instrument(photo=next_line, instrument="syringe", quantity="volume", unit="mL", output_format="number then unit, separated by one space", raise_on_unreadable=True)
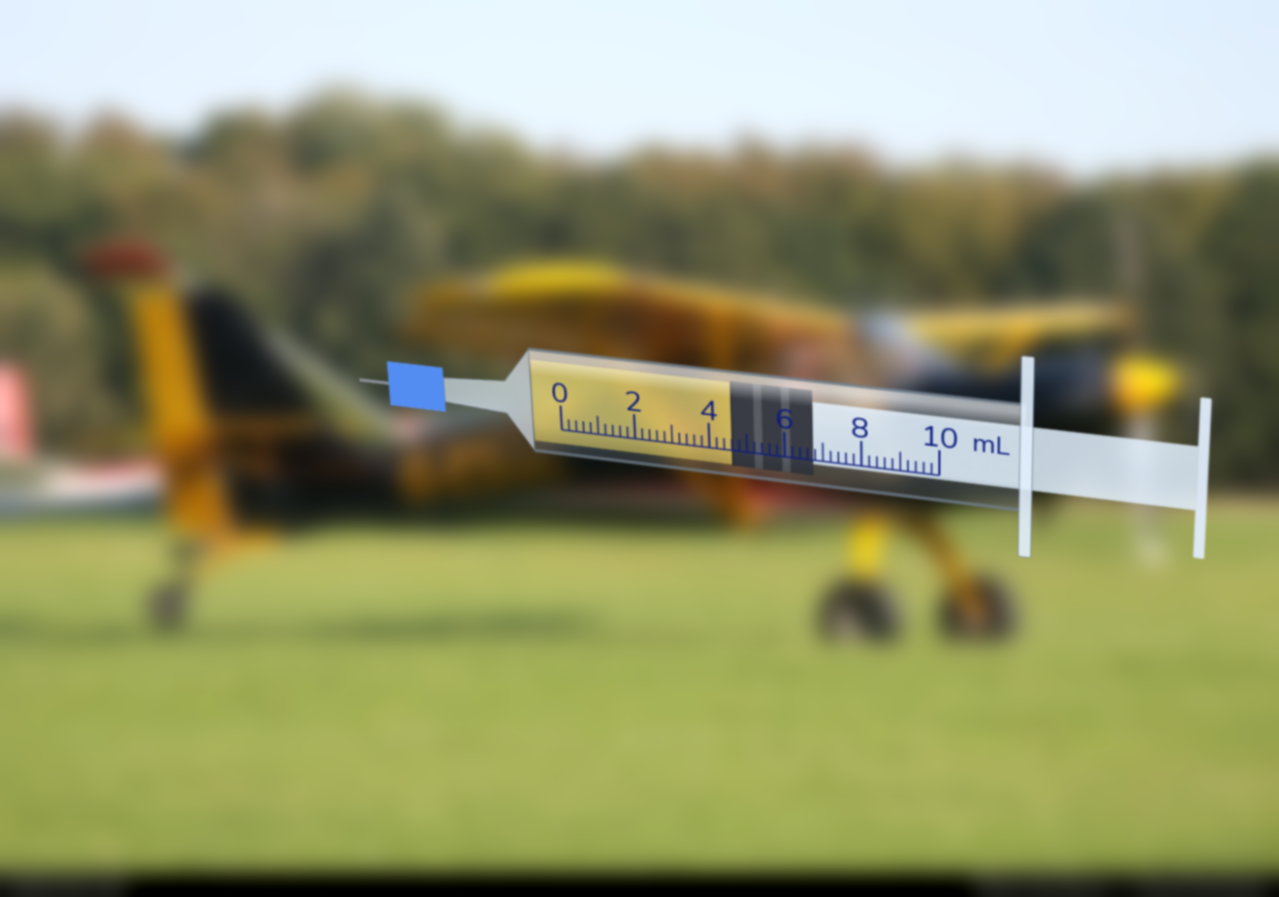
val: 4.6 mL
